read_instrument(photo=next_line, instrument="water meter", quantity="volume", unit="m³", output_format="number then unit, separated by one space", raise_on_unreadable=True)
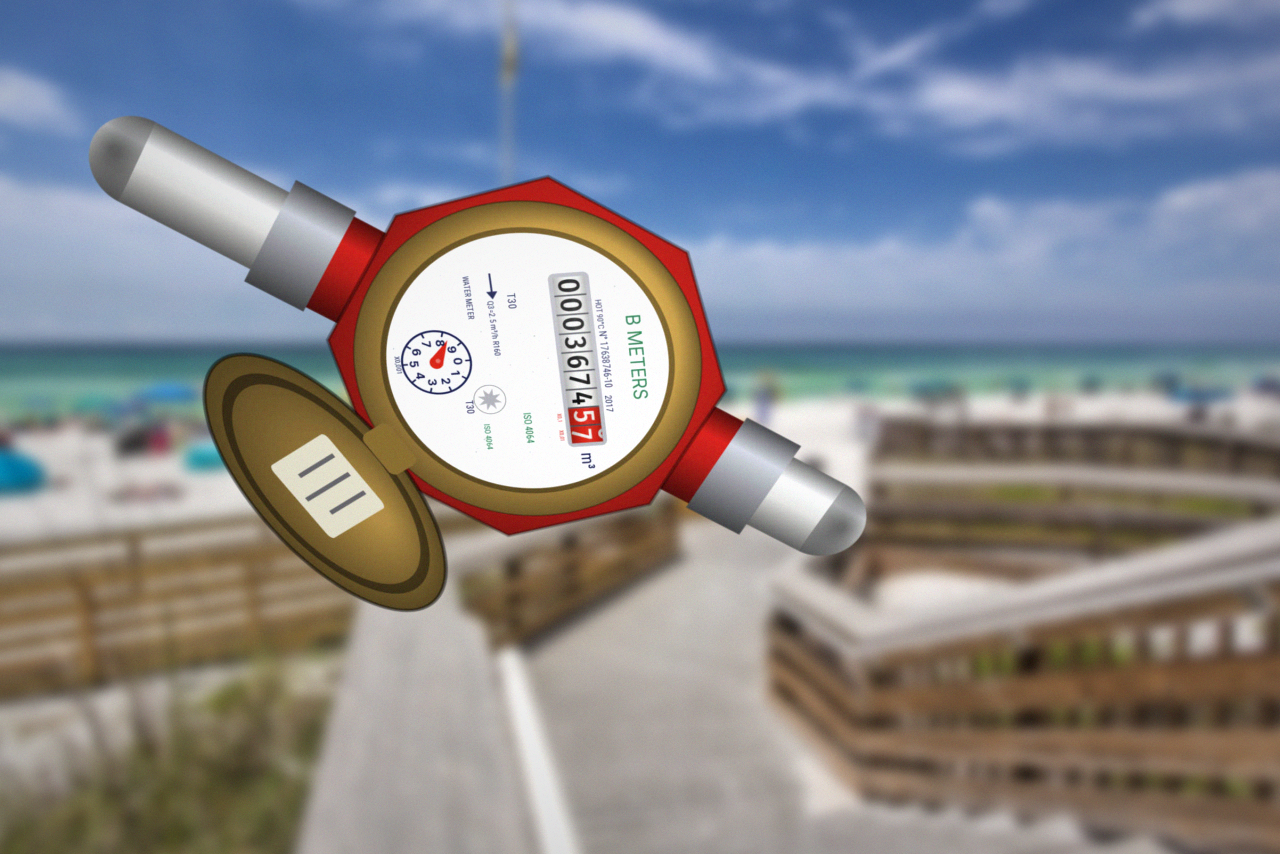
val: 3674.568 m³
